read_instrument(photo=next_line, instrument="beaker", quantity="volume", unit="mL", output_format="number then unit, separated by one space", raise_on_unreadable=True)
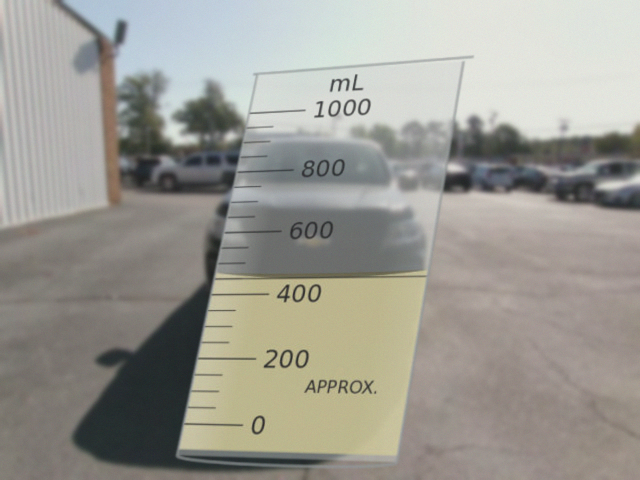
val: 450 mL
